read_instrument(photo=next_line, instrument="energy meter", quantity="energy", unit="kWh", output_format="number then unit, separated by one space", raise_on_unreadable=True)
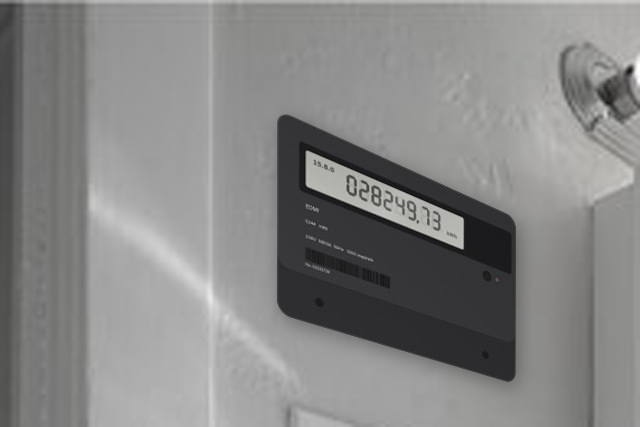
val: 28249.73 kWh
